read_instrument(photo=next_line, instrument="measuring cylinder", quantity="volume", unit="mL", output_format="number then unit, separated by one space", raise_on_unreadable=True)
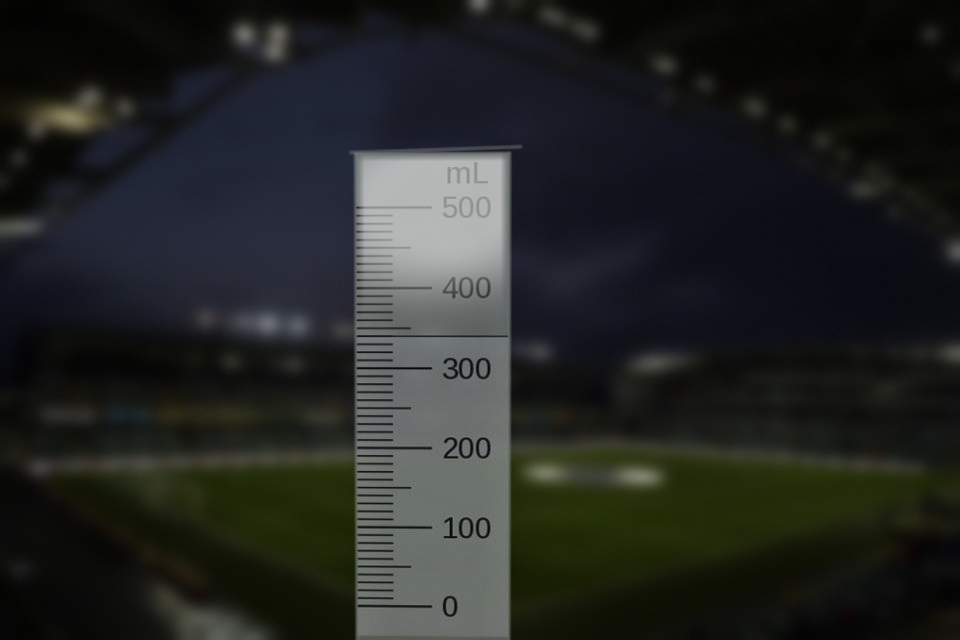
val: 340 mL
